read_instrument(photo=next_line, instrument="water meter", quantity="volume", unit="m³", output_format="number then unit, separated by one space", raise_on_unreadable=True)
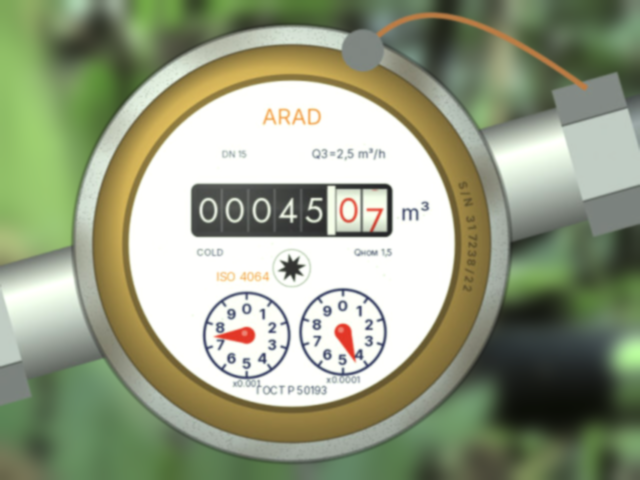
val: 45.0674 m³
